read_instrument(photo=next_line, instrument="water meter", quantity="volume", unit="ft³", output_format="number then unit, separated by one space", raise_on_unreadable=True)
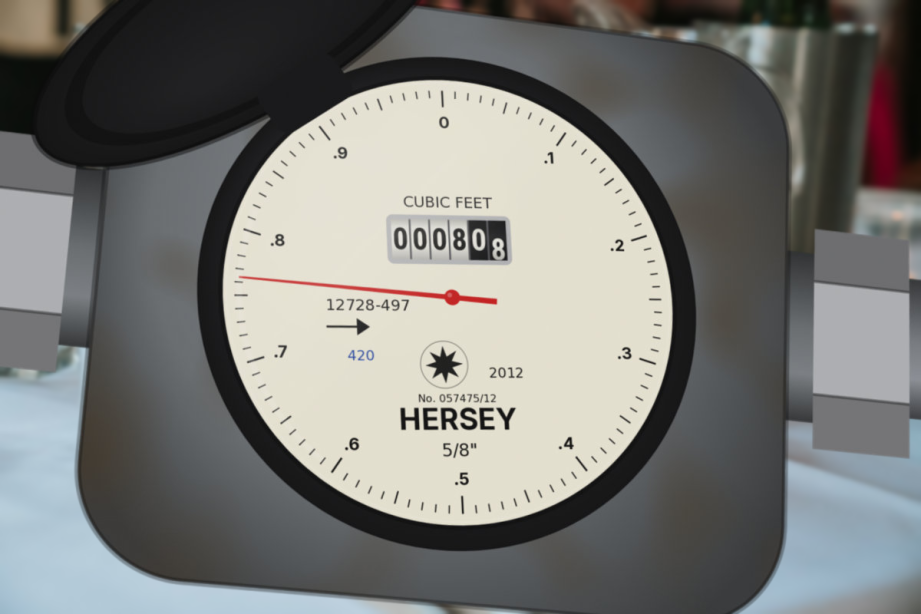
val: 807.76 ft³
